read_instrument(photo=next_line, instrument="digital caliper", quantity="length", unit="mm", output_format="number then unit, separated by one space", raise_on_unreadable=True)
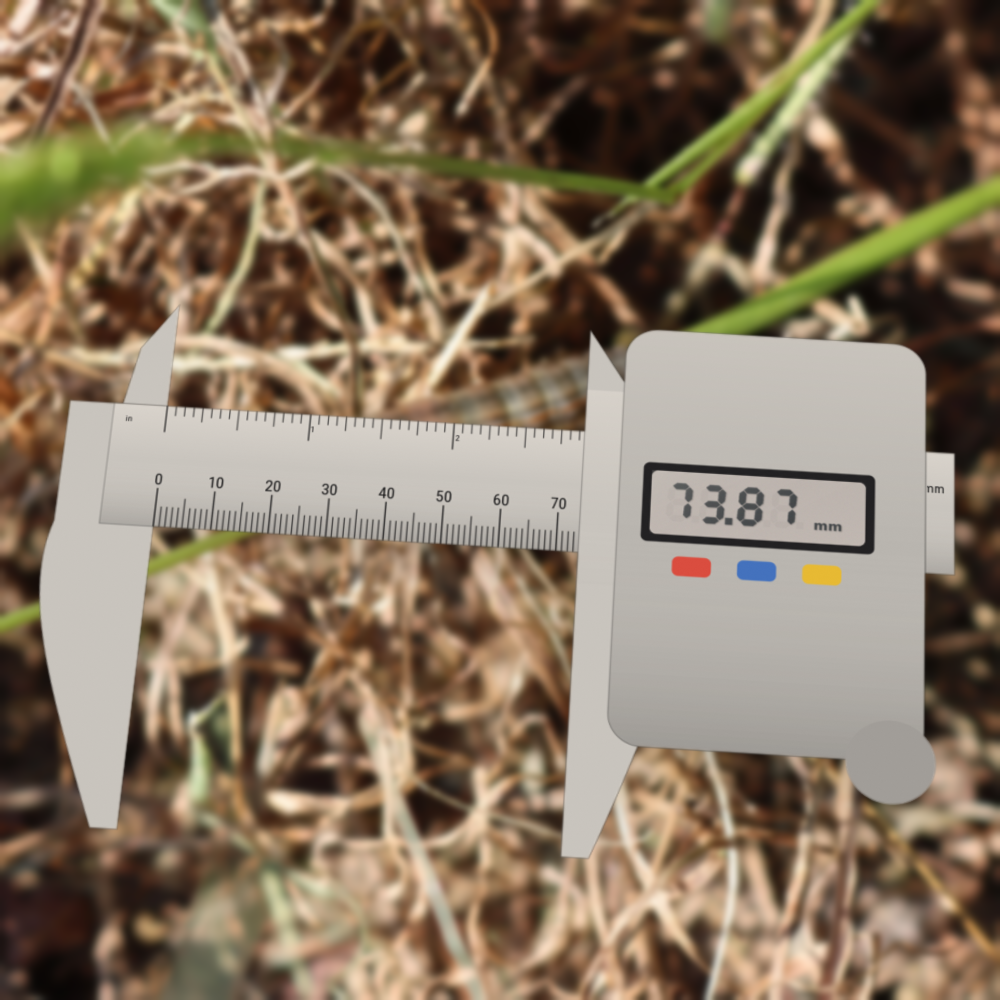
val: 73.87 mm
